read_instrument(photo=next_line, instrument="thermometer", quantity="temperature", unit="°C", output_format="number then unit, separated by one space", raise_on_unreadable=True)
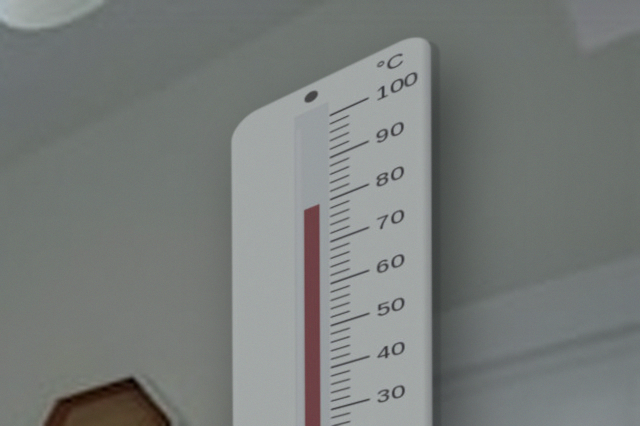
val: 80 °C
